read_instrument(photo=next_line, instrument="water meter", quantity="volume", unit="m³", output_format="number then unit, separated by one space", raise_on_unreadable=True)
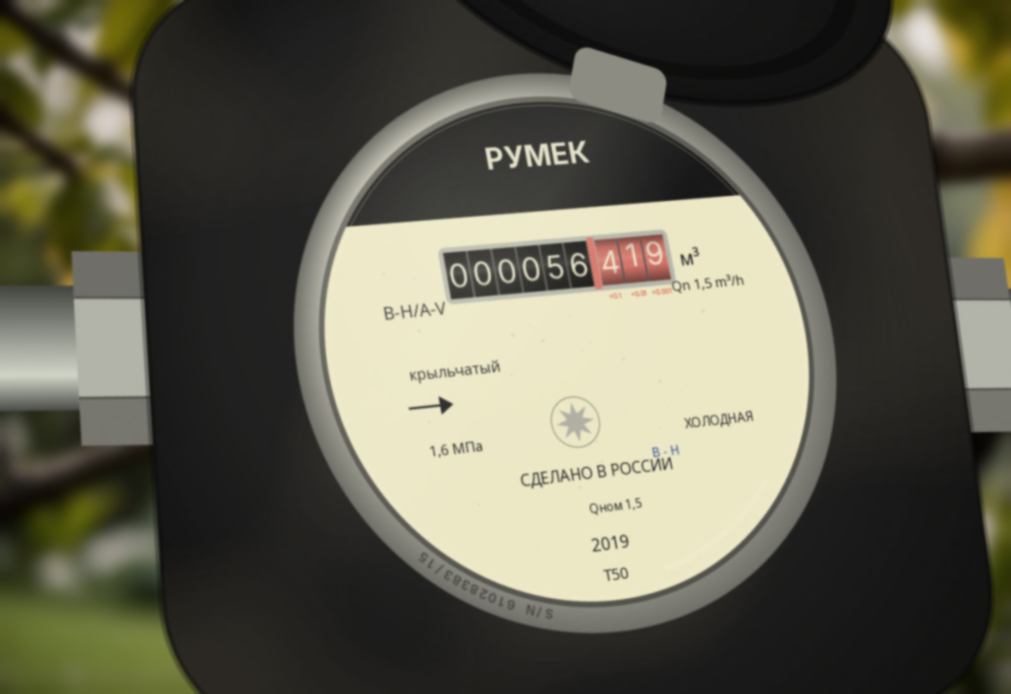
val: 56.419 m³
